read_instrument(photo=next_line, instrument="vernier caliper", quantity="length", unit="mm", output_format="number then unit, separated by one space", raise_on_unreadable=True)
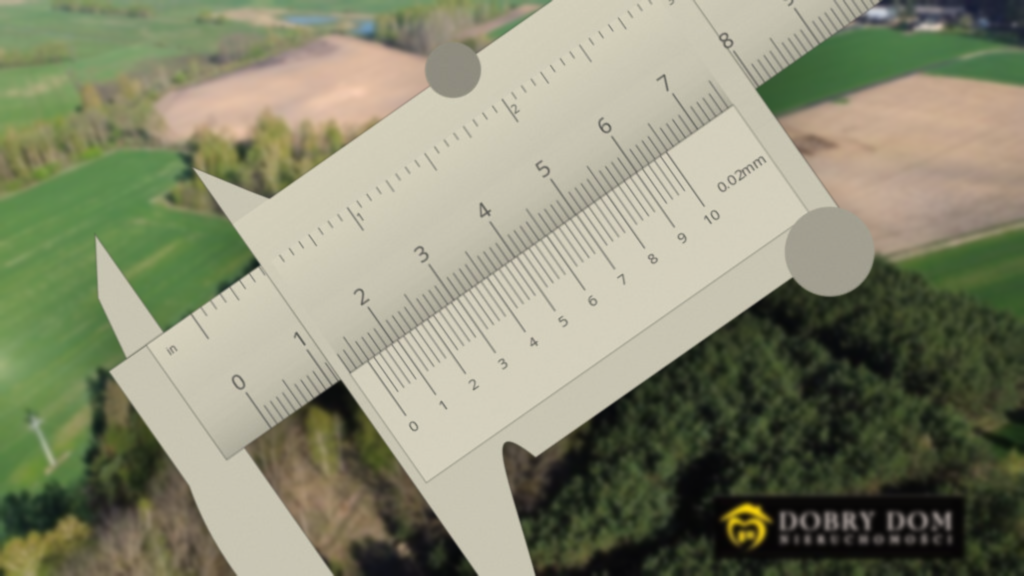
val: 15.8 mm
